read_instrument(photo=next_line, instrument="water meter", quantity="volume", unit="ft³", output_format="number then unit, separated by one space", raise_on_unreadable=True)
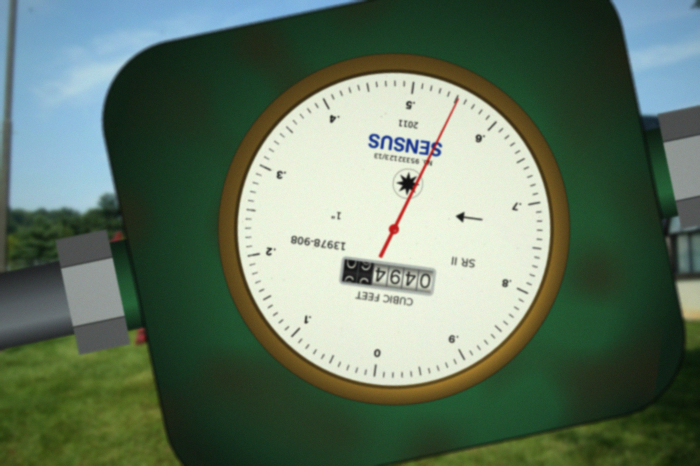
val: 49459.55 ft³
